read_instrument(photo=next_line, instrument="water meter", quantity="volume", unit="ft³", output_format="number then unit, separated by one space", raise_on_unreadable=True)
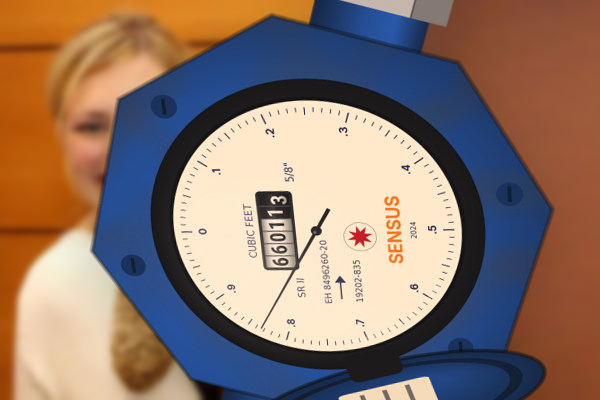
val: 660112.83 ft³
